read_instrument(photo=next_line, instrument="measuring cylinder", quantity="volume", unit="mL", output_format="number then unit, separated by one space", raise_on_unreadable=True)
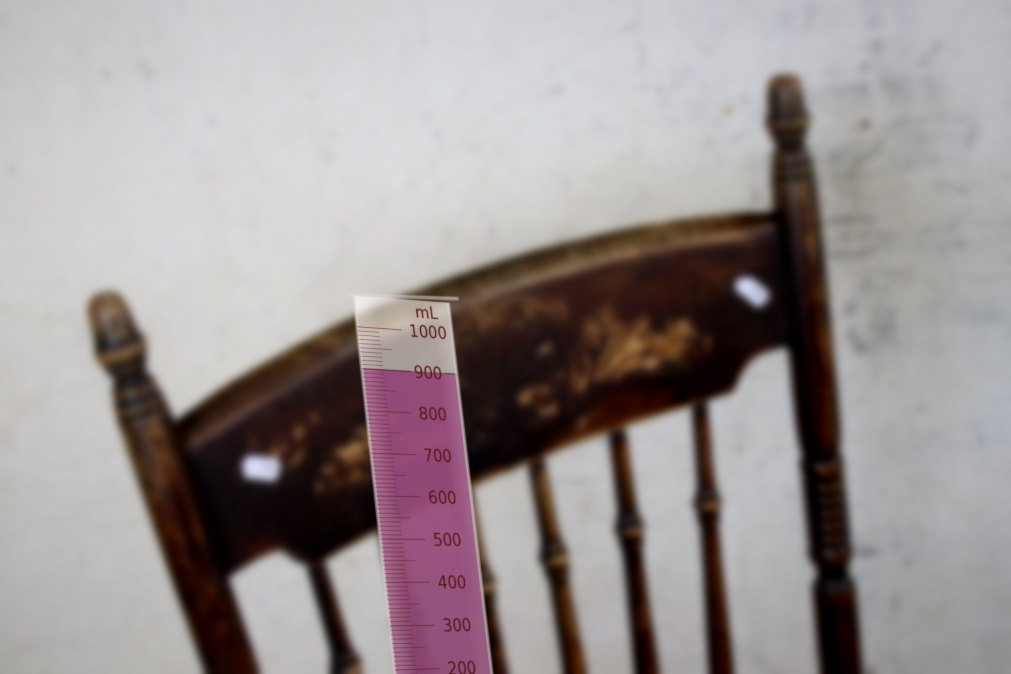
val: 900 mL
